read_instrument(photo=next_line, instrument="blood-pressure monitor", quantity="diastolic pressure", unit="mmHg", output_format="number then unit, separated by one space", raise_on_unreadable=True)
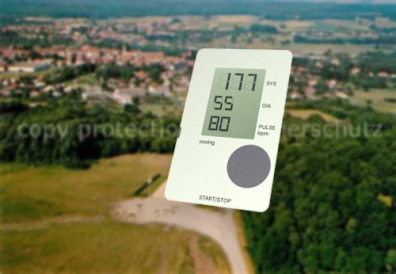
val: 55 mmHg
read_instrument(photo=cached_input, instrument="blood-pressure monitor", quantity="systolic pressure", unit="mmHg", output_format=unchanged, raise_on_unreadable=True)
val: 177 mmHg
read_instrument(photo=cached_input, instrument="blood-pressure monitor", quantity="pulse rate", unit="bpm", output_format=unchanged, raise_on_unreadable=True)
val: 80 bpm
